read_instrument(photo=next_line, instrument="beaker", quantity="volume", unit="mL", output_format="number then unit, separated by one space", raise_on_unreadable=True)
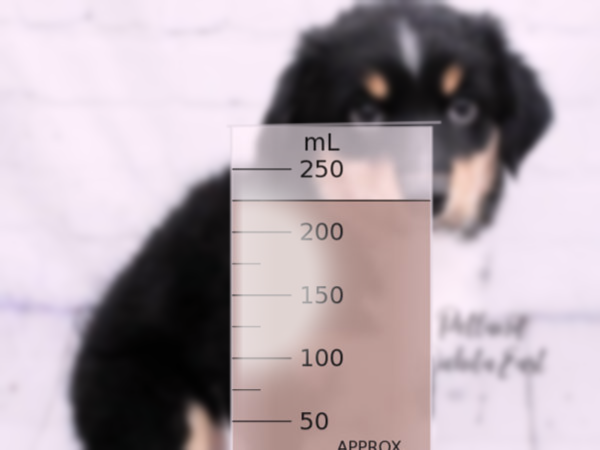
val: 225 mL
